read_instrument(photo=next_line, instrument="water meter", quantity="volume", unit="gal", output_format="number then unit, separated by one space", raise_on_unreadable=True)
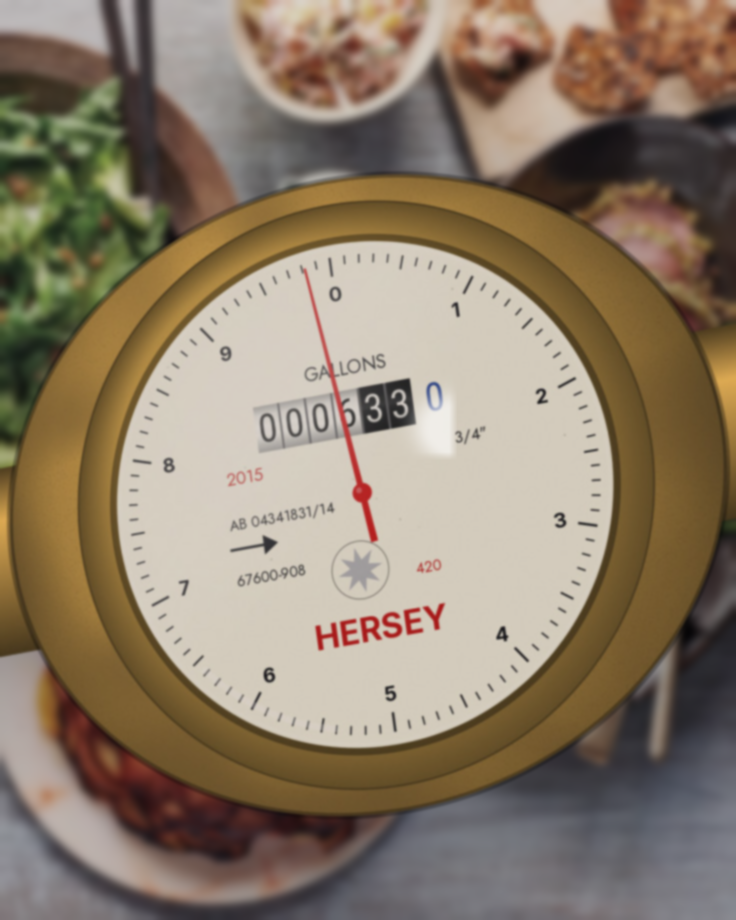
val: 6329.8 gal
